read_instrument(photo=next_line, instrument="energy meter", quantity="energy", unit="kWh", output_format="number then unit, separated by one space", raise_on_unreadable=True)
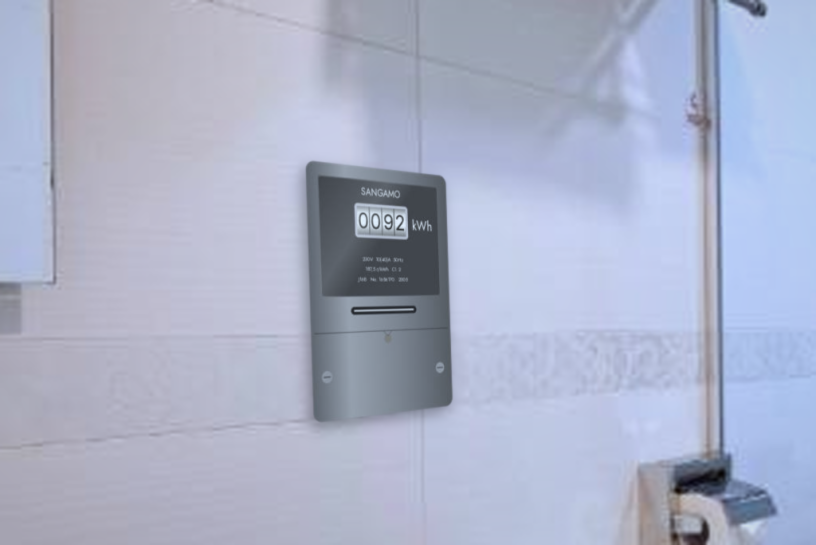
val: 92 kWh
